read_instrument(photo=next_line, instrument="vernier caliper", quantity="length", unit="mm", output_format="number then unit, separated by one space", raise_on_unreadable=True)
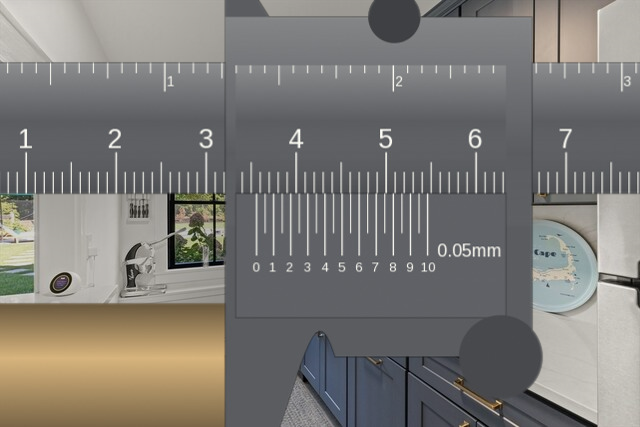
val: 35.6 mm
